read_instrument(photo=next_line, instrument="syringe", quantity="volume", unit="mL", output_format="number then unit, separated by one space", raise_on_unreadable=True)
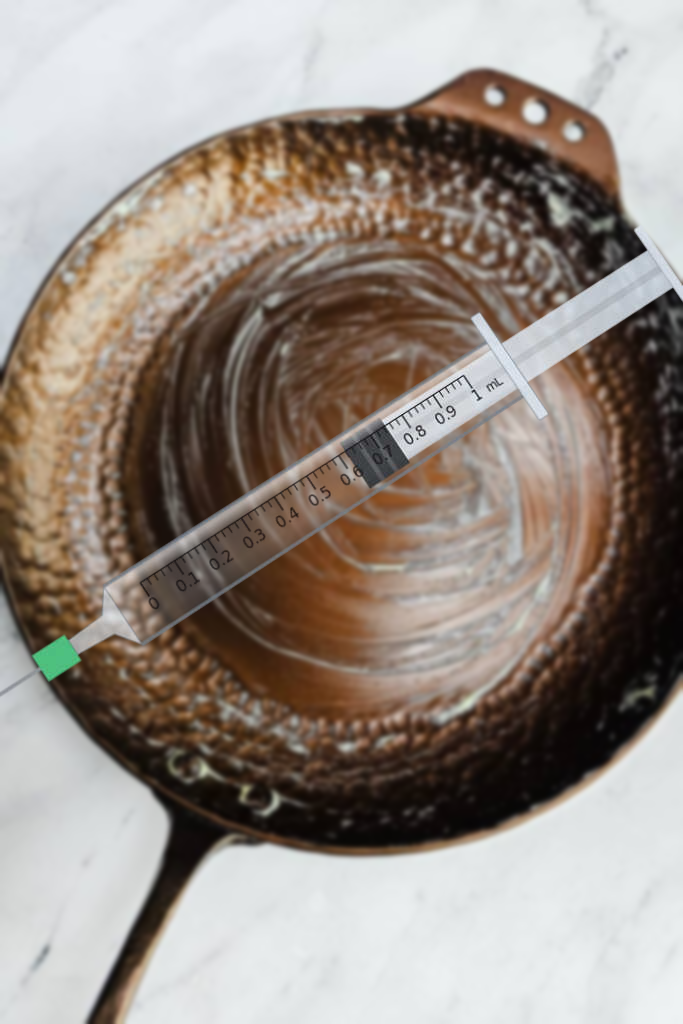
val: 0.62 mL
